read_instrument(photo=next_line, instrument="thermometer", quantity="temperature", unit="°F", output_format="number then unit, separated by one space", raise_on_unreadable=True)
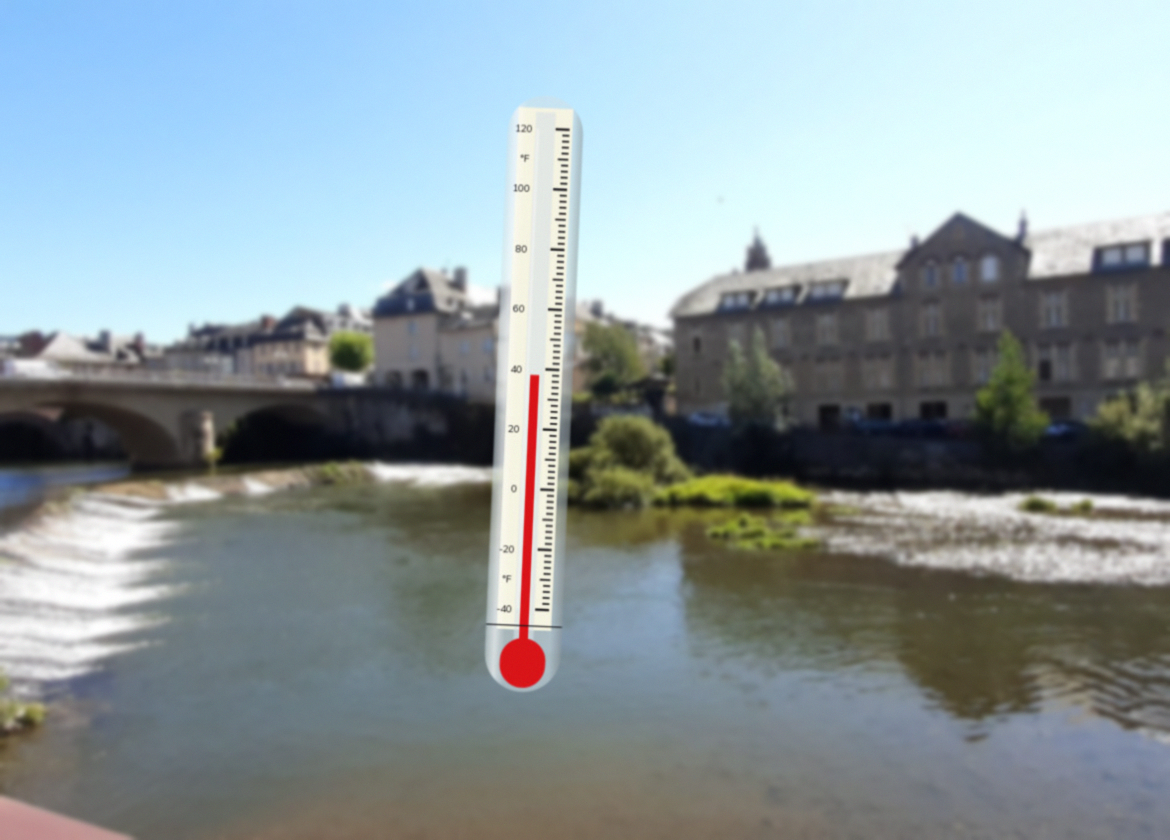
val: 38 °F
